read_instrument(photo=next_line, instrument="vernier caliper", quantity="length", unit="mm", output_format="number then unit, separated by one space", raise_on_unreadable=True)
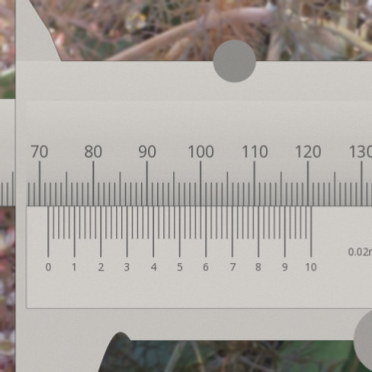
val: 71.6 mm
